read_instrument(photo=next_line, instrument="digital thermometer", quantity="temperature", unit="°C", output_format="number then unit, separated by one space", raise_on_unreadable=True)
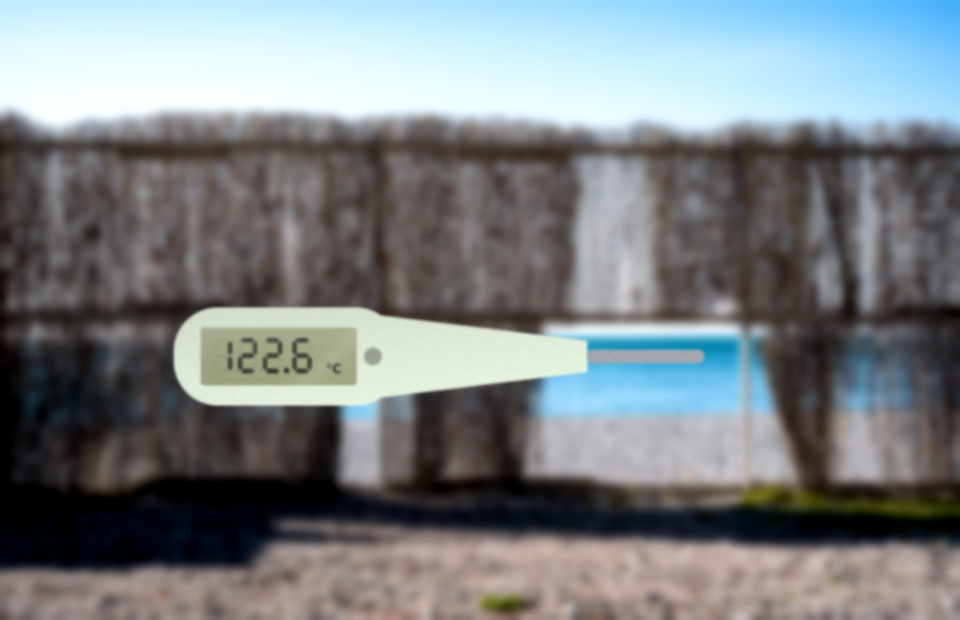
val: 122.6 °C
